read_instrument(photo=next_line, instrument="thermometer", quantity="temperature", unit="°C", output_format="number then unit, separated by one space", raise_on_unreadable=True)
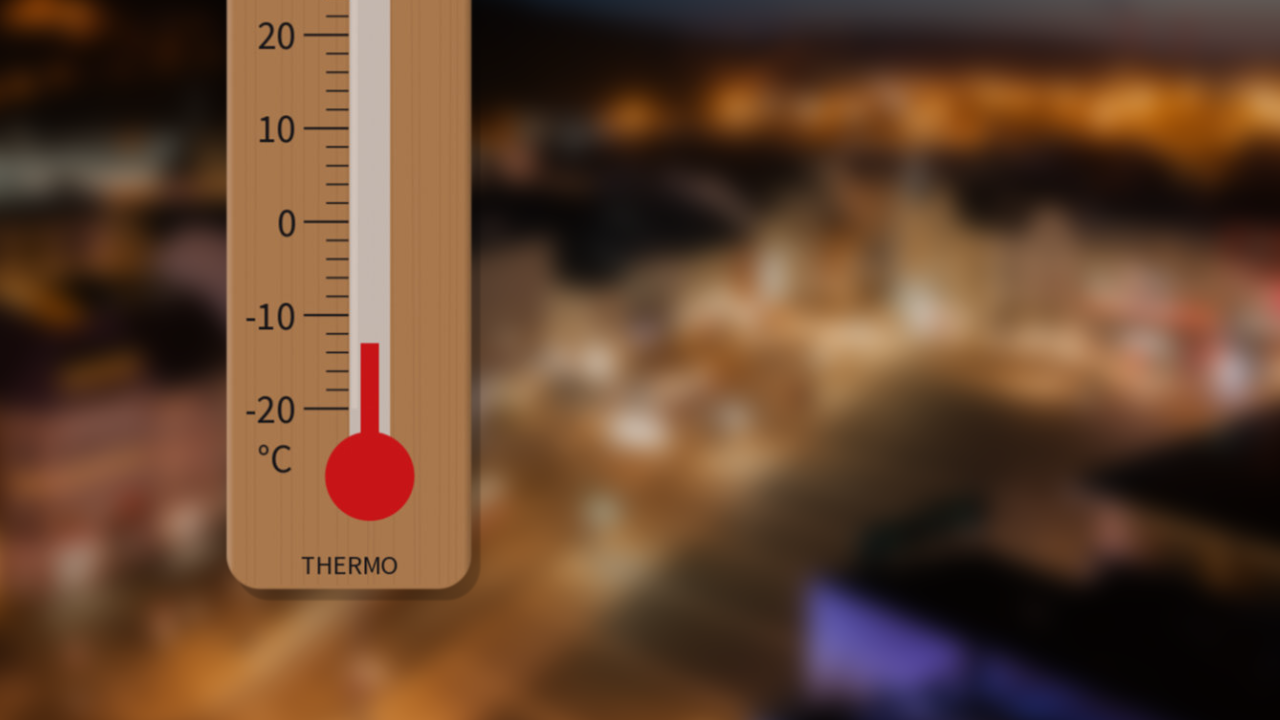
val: -13 °C
